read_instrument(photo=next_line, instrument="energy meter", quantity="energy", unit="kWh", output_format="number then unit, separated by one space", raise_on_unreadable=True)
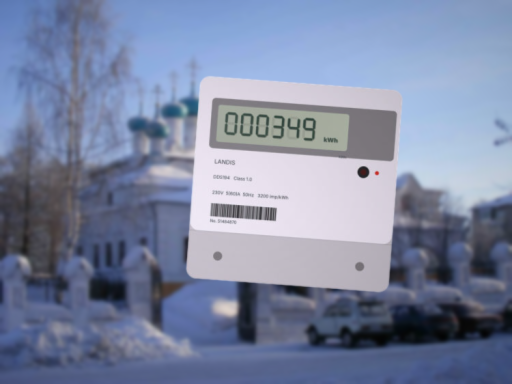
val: 349 kWh
